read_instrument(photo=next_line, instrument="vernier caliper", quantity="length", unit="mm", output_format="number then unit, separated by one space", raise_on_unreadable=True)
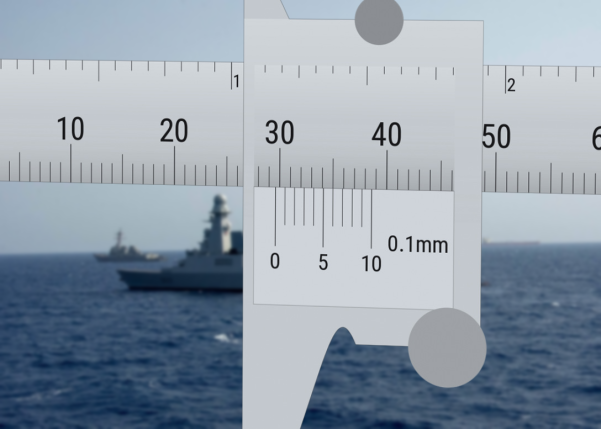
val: 29.6 mm
